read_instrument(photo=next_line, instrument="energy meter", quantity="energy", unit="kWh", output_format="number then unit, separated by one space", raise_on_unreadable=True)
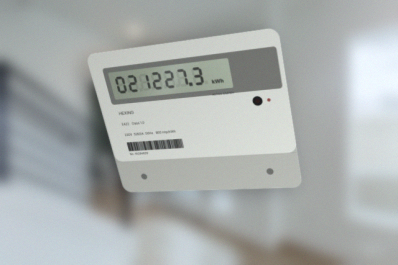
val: 21227.3 kWh
